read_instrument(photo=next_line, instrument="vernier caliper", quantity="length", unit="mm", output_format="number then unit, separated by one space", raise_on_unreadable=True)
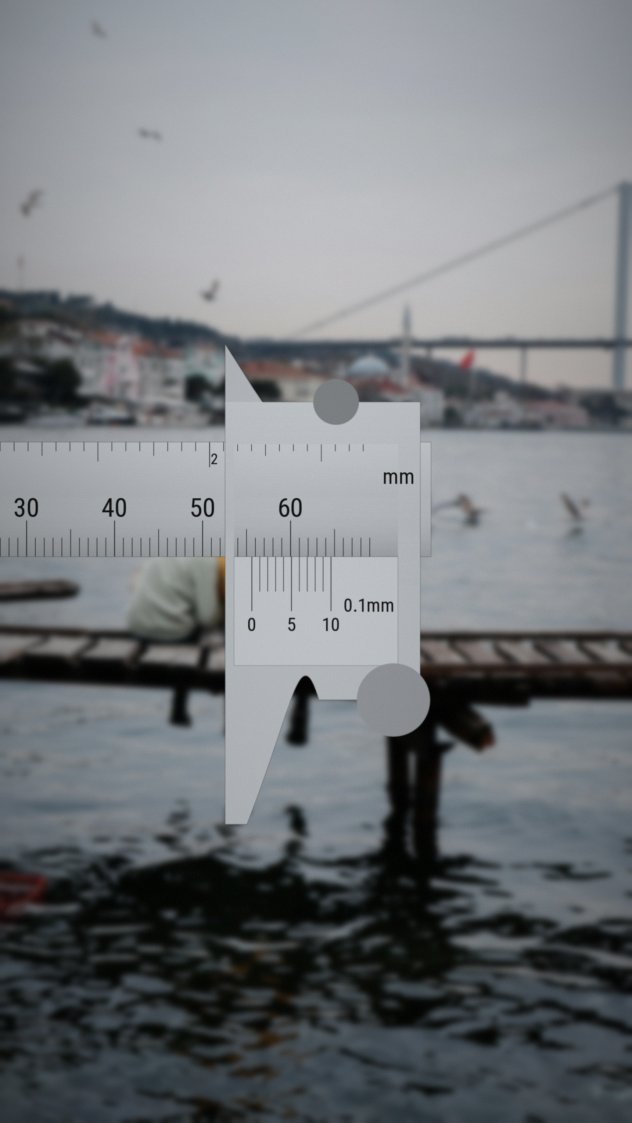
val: 55.6 mm
